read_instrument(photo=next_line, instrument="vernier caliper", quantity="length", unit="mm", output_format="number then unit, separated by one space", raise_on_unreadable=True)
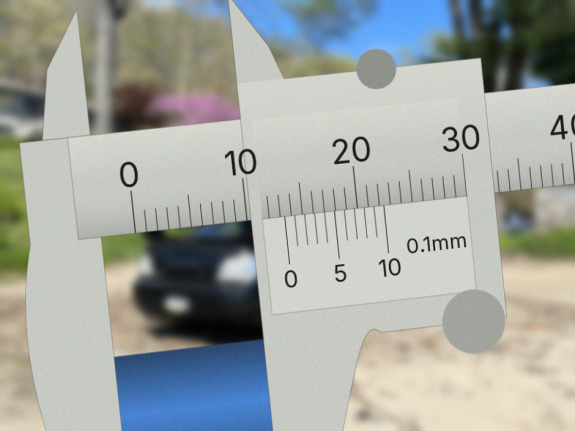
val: 13.4 mm
